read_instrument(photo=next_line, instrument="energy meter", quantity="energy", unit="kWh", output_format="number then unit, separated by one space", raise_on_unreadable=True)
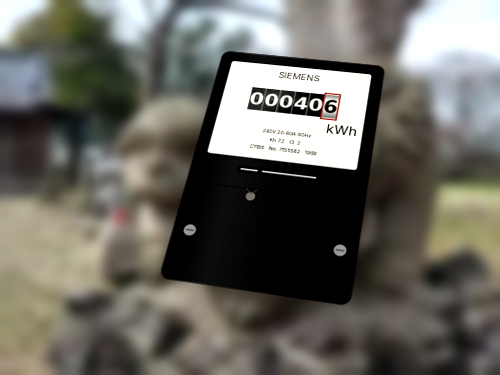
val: 40.6 kWh
